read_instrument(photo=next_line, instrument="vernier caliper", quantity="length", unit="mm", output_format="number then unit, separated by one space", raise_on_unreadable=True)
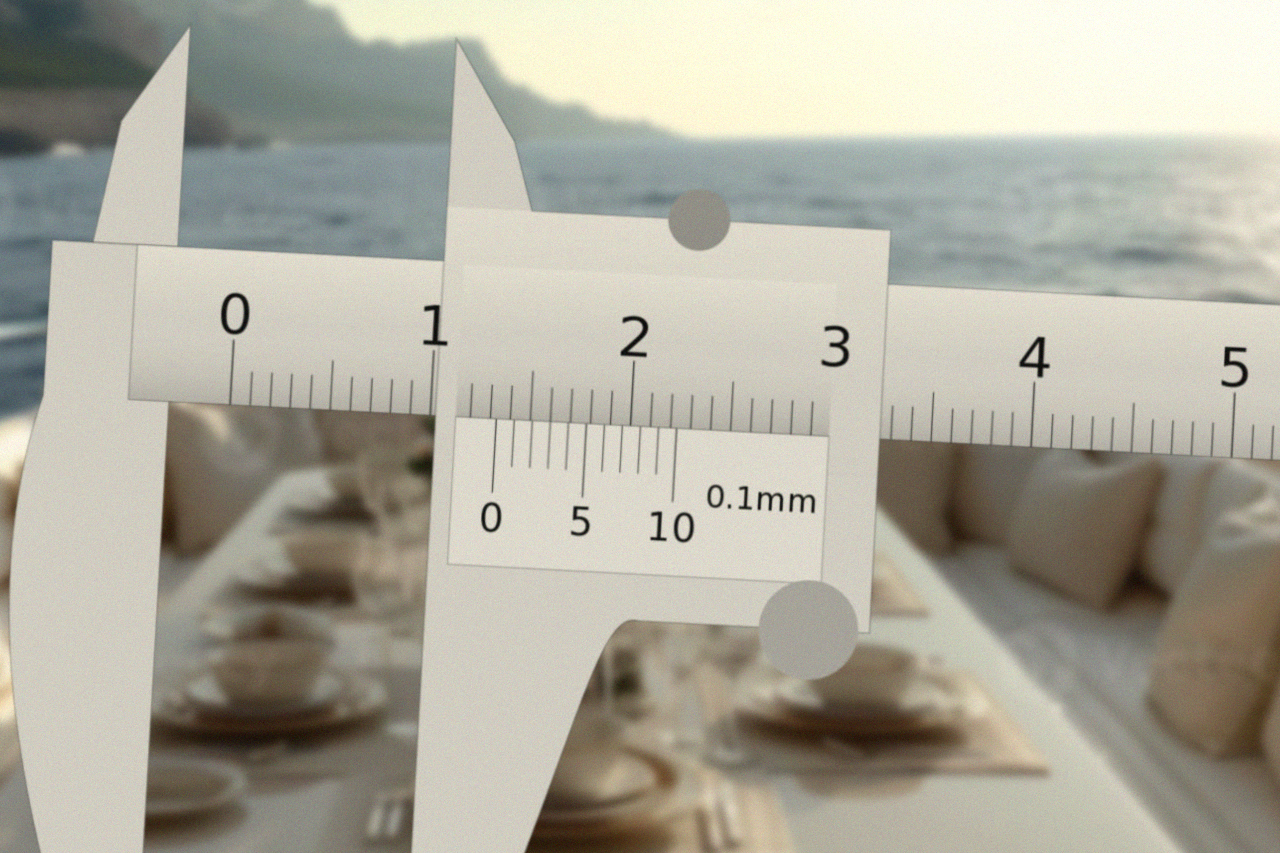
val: 13.3 mm
